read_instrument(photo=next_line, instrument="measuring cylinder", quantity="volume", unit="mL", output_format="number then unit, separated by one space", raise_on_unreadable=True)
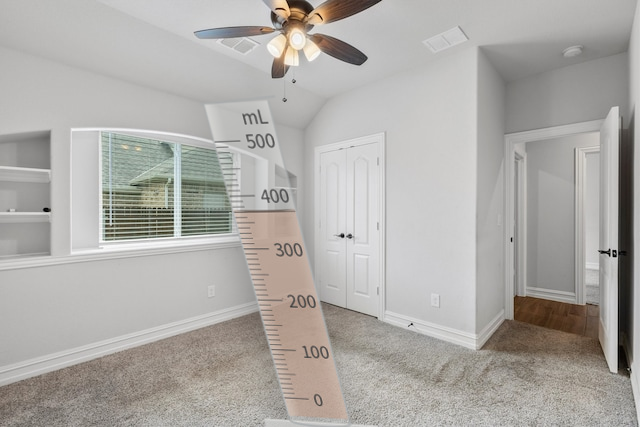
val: 370 mL
